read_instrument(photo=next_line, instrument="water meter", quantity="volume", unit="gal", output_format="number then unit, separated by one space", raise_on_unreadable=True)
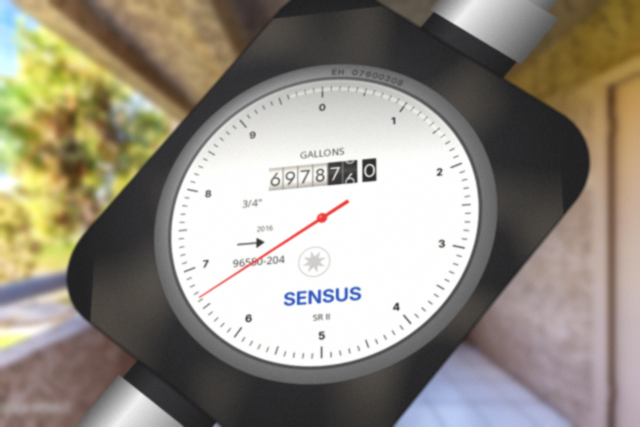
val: 6978756.6 gal
